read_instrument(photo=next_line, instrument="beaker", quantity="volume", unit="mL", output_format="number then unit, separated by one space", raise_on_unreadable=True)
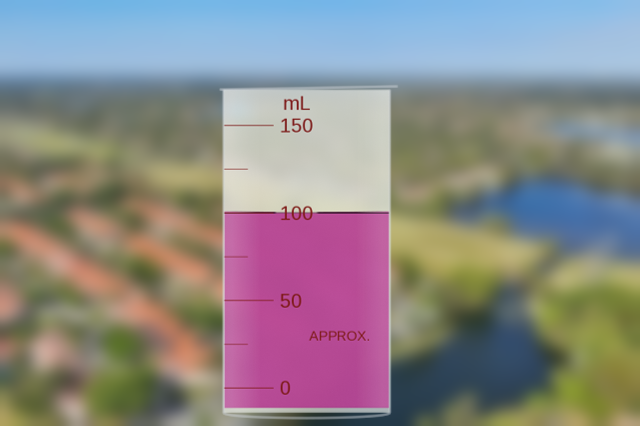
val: 100 mL
